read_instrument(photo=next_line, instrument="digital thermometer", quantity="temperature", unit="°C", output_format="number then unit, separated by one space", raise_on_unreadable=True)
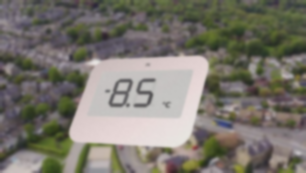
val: -8.5 °C
